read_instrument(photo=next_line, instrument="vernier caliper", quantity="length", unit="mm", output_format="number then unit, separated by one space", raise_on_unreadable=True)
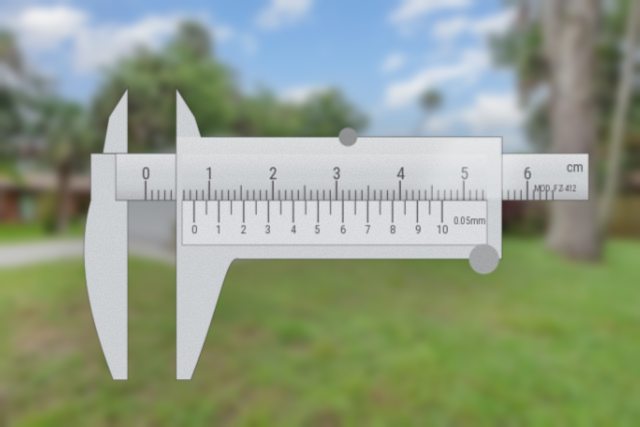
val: 7.6 mm
